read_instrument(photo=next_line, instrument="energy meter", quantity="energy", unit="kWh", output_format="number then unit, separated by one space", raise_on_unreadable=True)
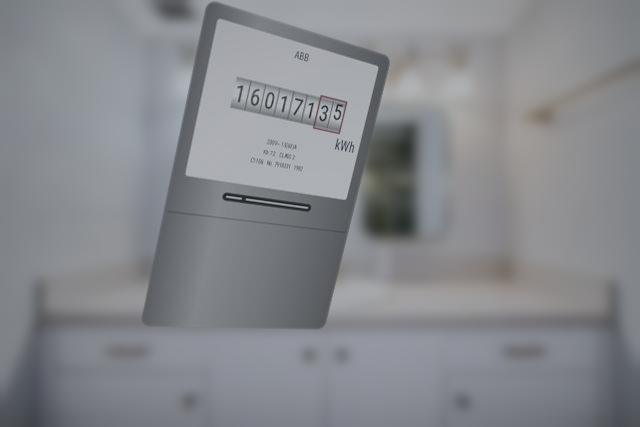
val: 160171.35 kWh
